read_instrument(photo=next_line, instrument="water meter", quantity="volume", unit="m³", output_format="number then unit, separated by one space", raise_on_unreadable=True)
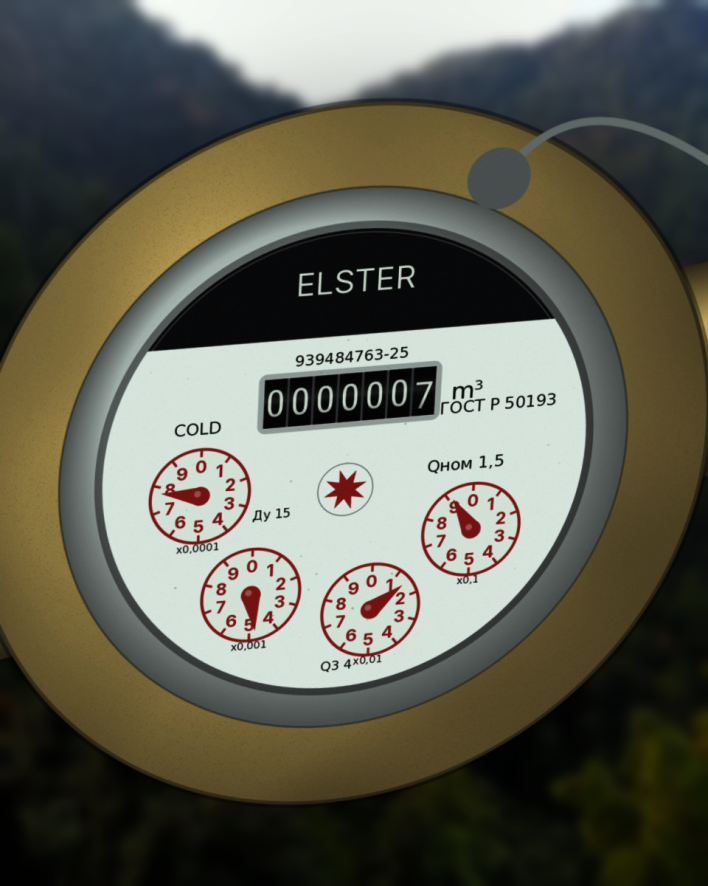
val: 6.9147 m³
